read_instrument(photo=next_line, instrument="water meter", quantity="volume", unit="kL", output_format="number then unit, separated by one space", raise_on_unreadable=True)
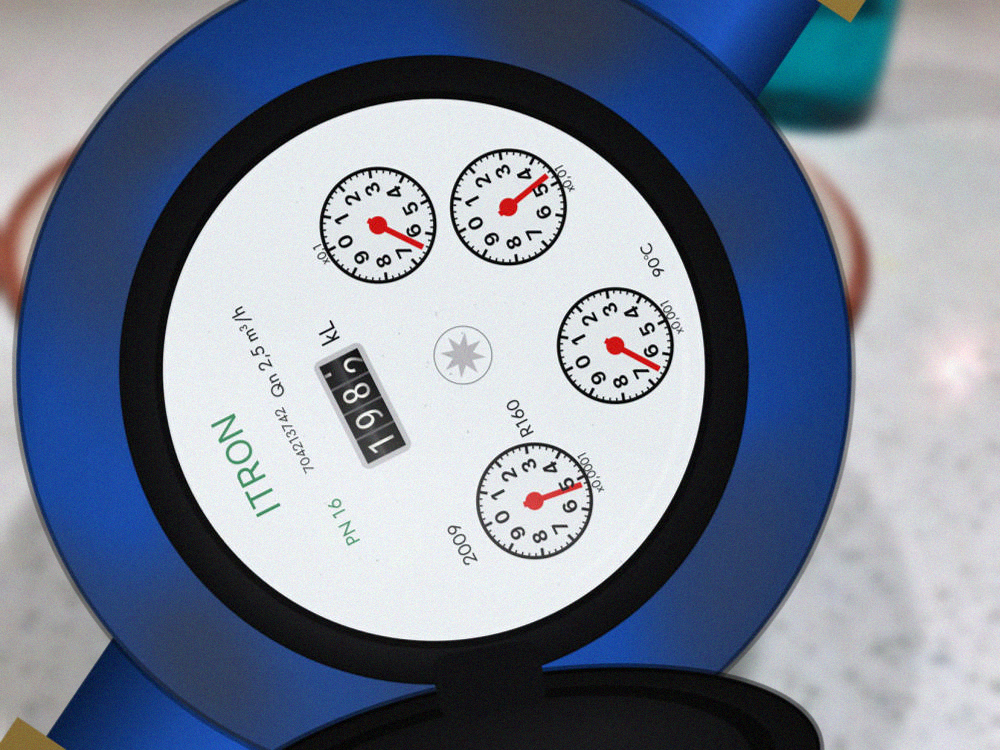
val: 1981.6465 kL
